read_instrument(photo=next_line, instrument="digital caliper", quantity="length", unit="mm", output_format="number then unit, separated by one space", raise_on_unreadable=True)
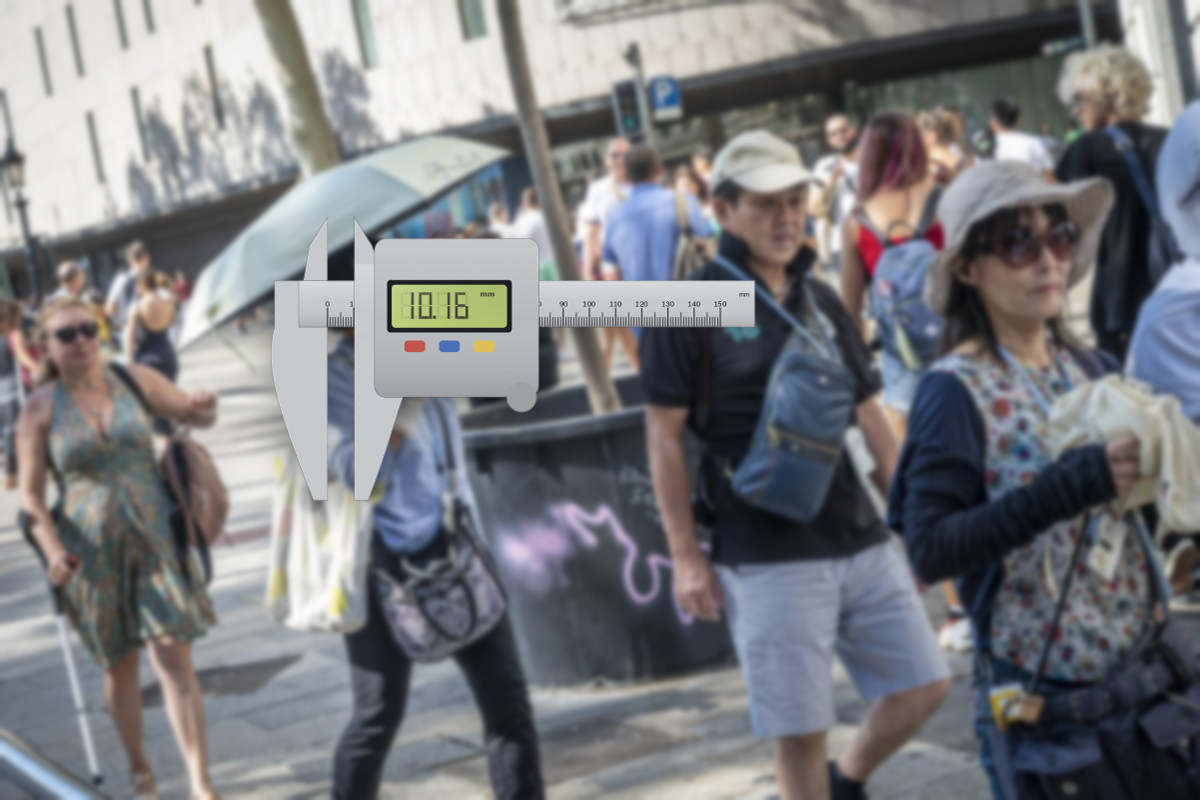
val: 10.16 mm
